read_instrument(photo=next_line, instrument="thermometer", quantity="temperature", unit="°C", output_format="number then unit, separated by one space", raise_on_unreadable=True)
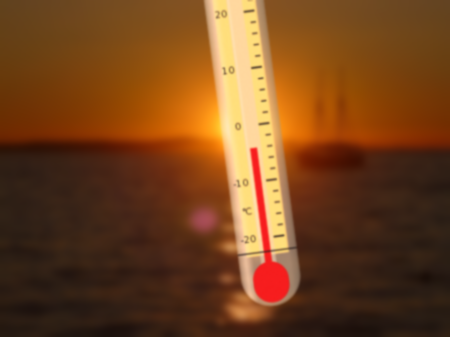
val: -4 °C
